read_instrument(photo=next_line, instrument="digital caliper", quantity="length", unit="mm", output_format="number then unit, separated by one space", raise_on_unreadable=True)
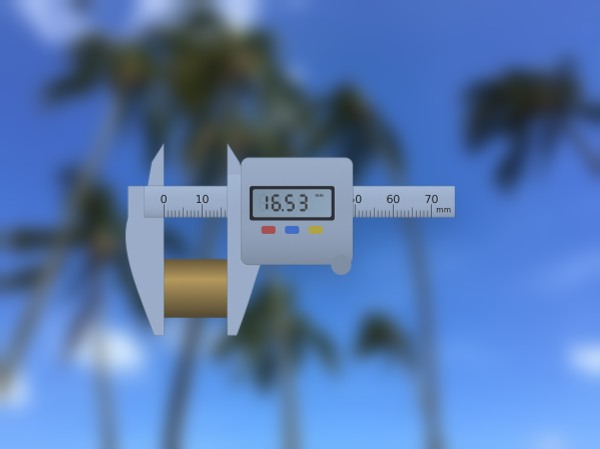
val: 16.53 mm
